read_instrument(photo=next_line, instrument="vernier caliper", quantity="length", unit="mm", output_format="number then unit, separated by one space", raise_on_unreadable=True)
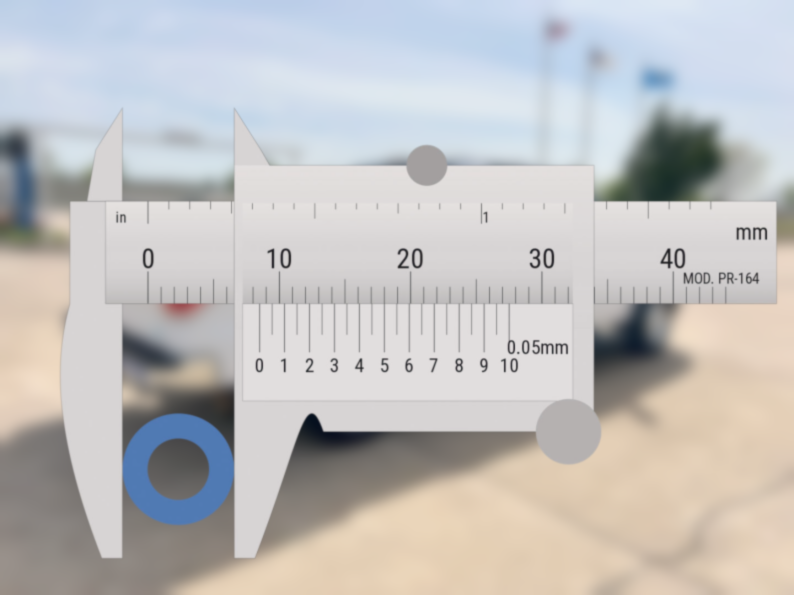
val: 8.5 mm
